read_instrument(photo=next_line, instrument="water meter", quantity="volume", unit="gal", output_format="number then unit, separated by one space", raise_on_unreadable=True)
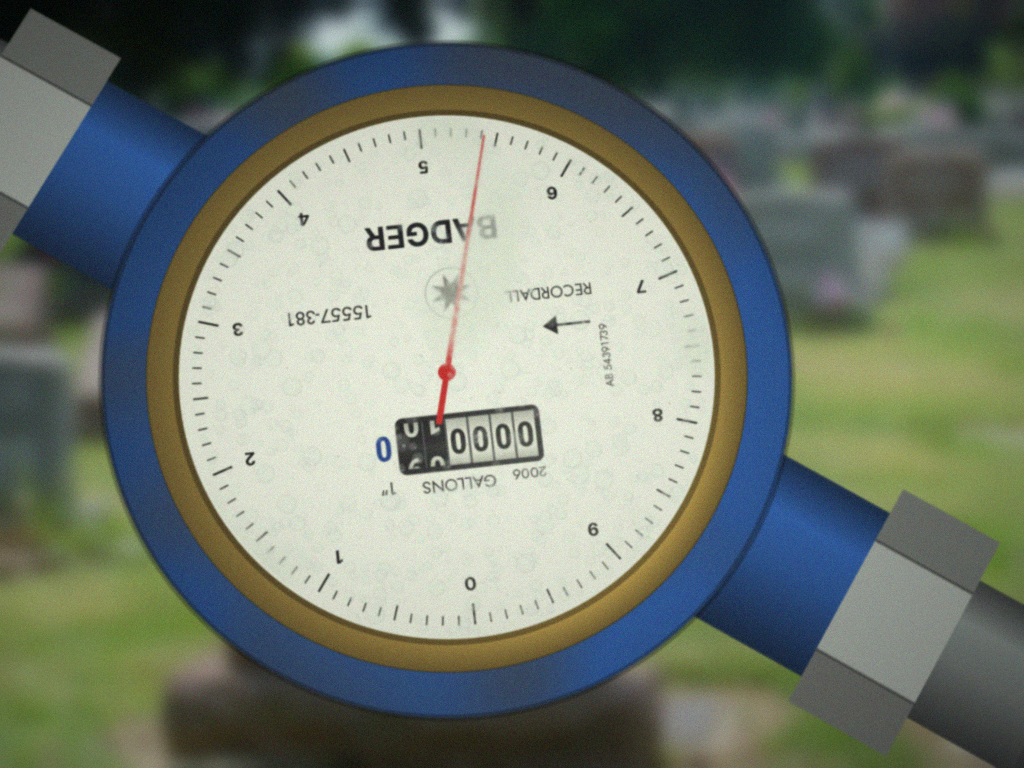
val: 95.4 gal
